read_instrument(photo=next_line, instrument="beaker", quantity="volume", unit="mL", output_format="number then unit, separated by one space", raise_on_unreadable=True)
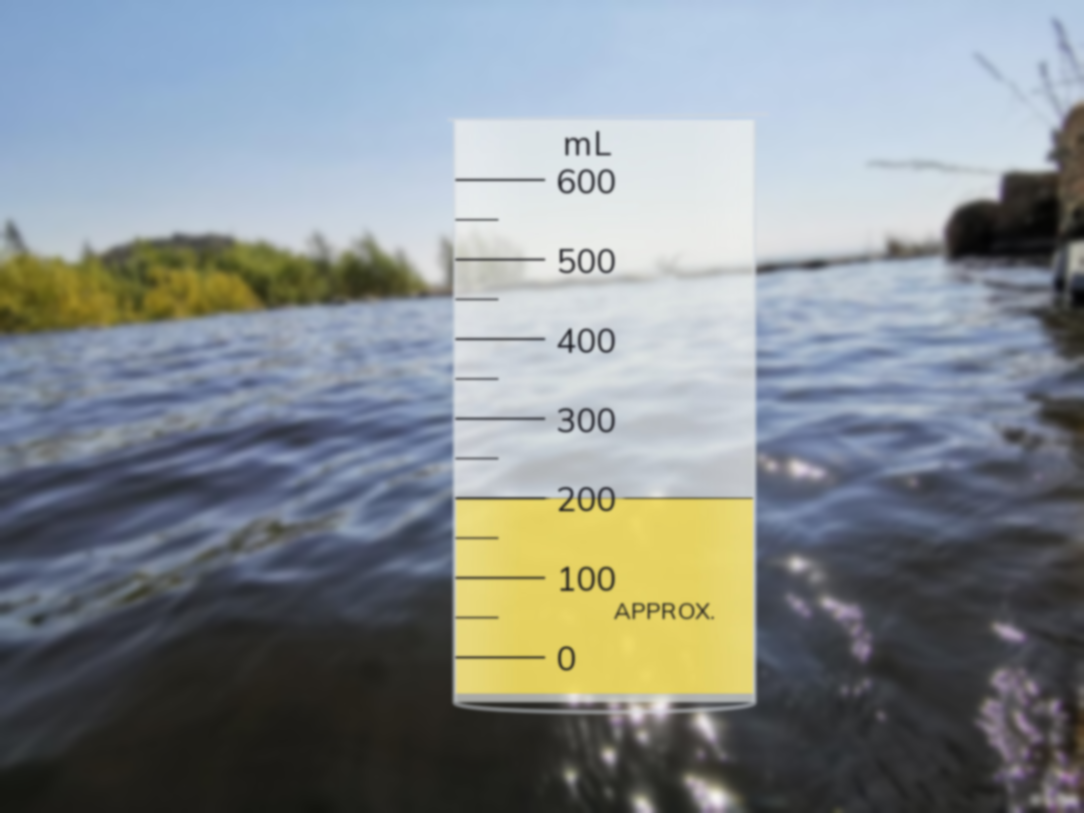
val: 200 mL
